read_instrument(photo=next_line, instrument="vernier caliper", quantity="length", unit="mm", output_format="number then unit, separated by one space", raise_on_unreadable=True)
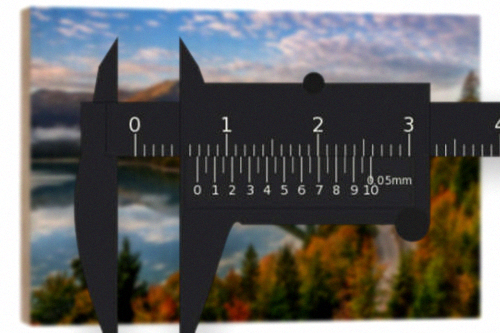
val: 6.8 mm
